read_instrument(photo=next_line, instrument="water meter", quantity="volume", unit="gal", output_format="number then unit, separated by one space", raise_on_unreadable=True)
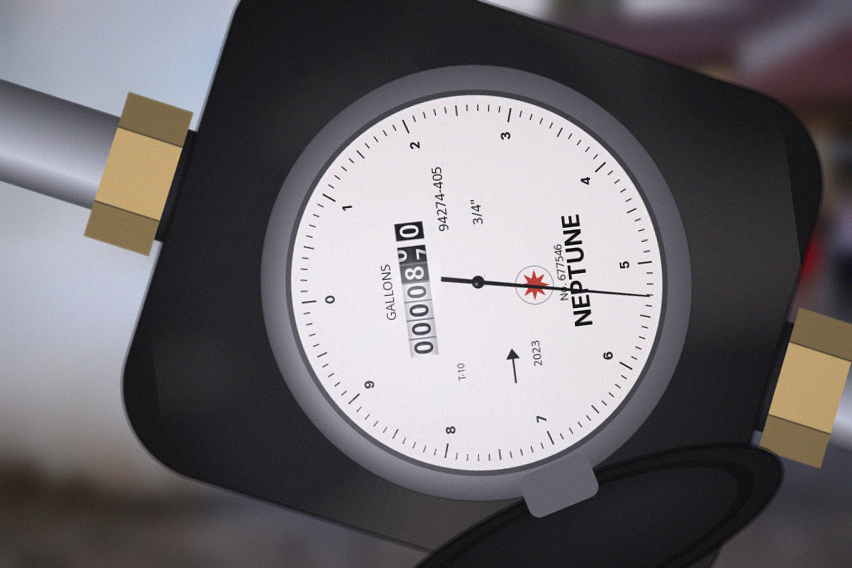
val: 865.3 gal
